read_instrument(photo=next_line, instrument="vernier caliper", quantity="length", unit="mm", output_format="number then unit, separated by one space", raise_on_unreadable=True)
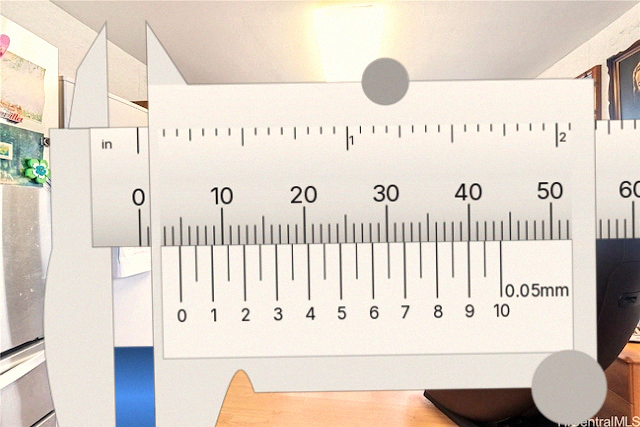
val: 4.8 mm
